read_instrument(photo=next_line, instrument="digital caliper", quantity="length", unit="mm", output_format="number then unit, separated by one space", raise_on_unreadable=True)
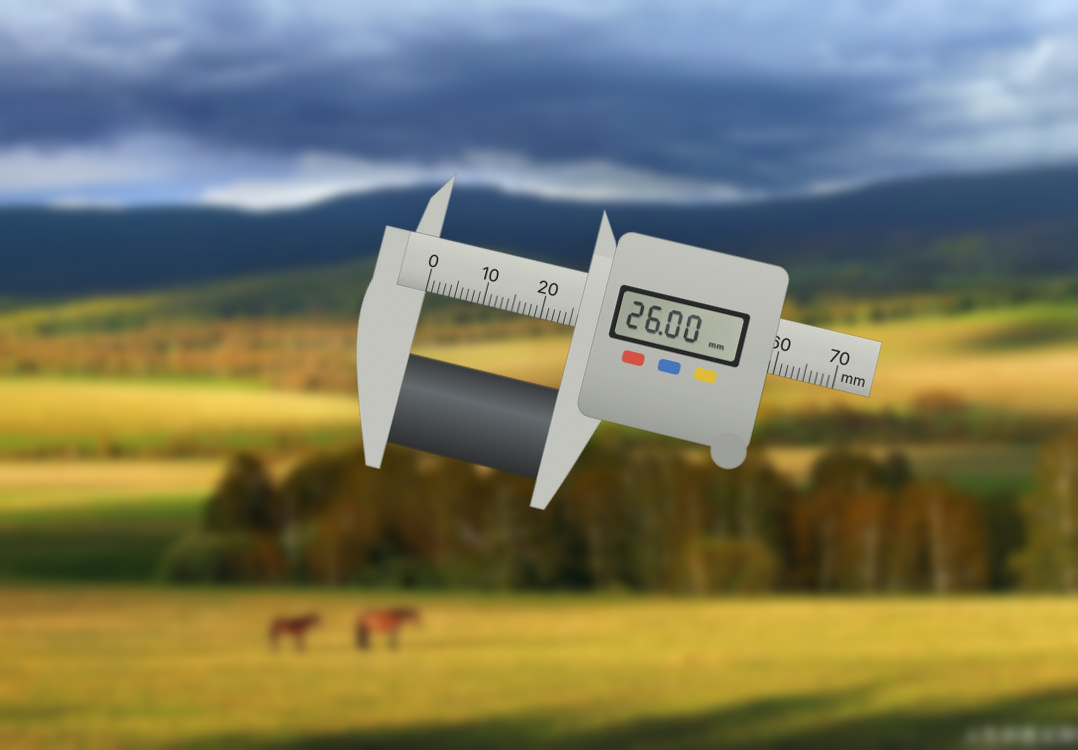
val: 26.00 mm
